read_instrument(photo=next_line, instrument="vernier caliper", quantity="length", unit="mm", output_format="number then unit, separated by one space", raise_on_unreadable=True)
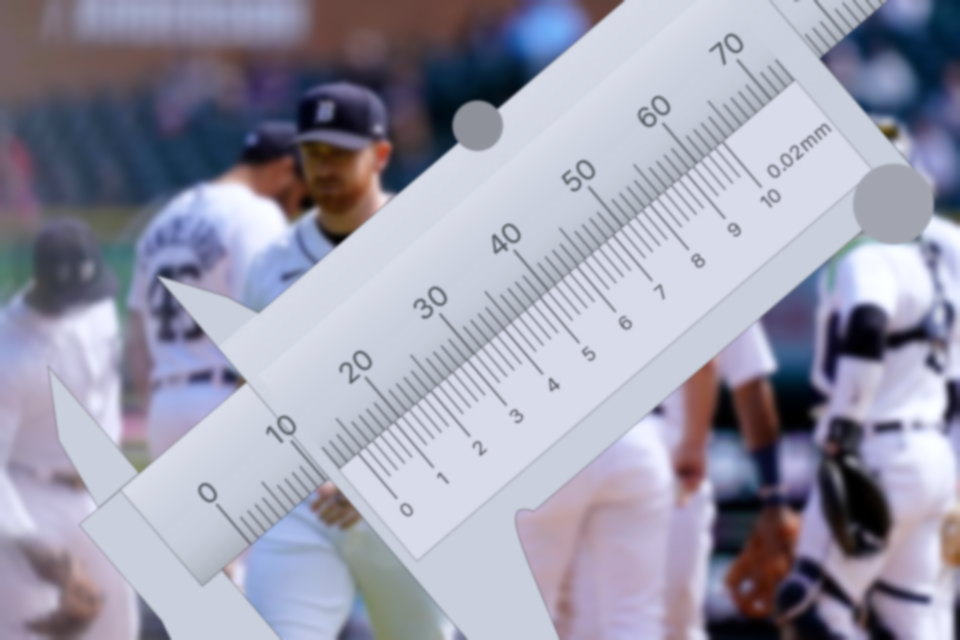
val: 14.4 mm
